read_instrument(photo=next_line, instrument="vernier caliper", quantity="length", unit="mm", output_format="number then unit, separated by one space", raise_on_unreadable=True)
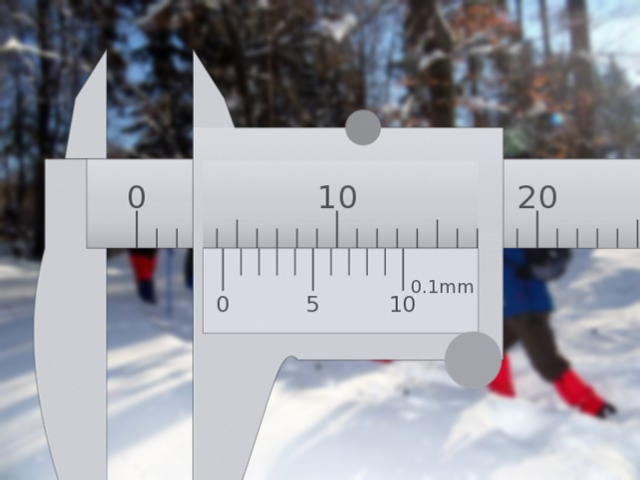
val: 4.3 mm
